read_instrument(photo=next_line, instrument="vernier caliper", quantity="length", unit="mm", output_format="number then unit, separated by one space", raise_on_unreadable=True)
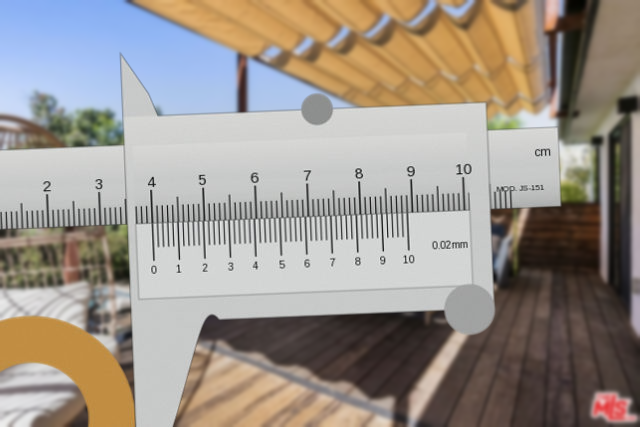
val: 40.0 mm
